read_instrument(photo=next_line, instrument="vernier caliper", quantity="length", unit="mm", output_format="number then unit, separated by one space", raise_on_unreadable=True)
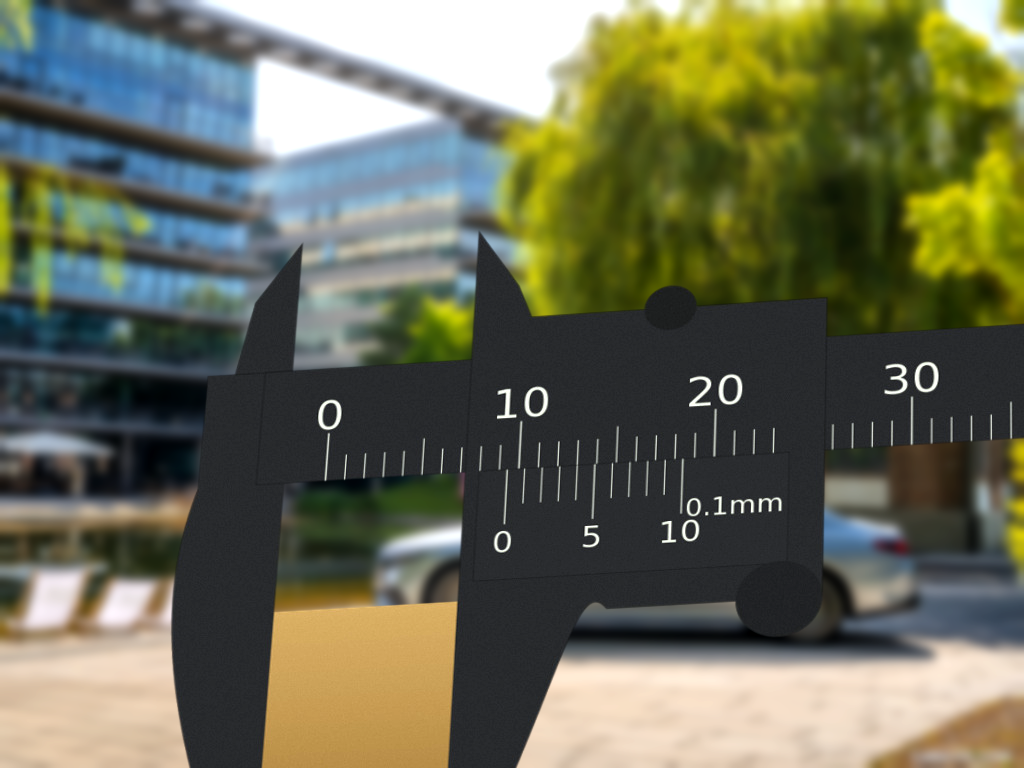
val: 9.4 mm
